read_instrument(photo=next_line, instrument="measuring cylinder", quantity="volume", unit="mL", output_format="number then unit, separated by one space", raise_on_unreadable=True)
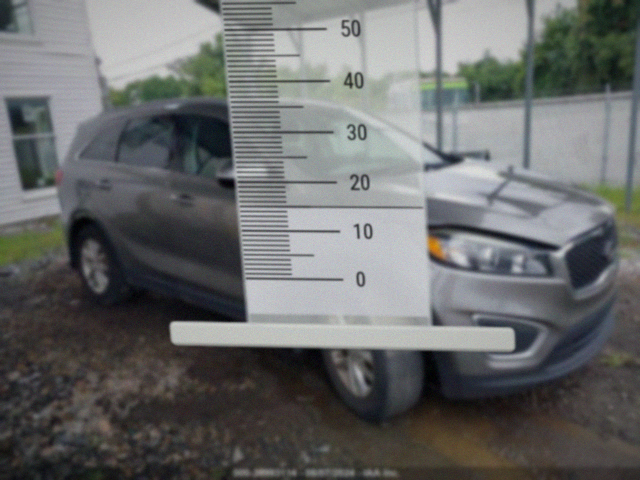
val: 15 mL
